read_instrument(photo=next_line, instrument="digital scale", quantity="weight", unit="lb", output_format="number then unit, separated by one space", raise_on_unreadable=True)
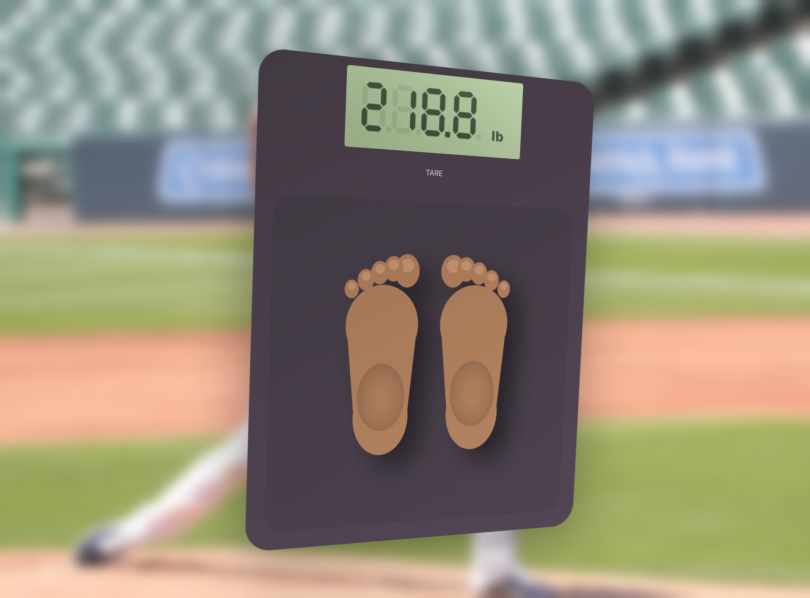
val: 218.8 lb
